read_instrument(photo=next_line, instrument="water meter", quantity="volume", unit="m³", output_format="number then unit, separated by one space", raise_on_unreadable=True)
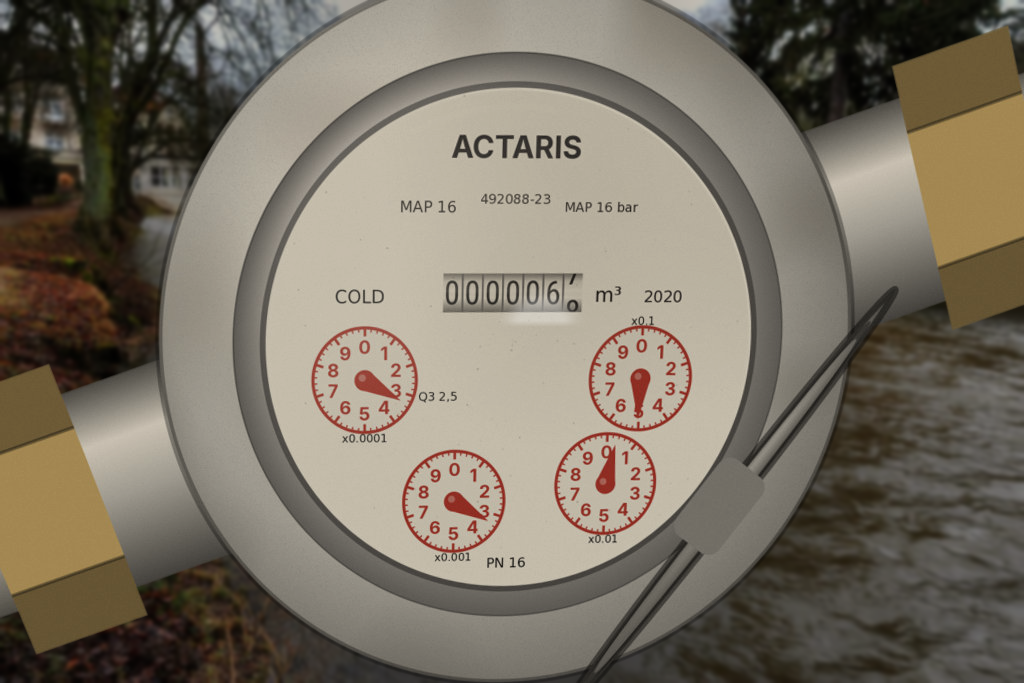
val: 67.5033 m³
